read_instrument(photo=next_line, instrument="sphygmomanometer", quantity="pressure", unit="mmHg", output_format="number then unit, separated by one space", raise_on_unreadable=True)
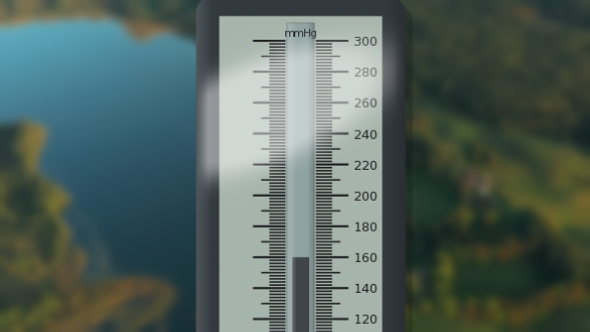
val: 160 mmHg
